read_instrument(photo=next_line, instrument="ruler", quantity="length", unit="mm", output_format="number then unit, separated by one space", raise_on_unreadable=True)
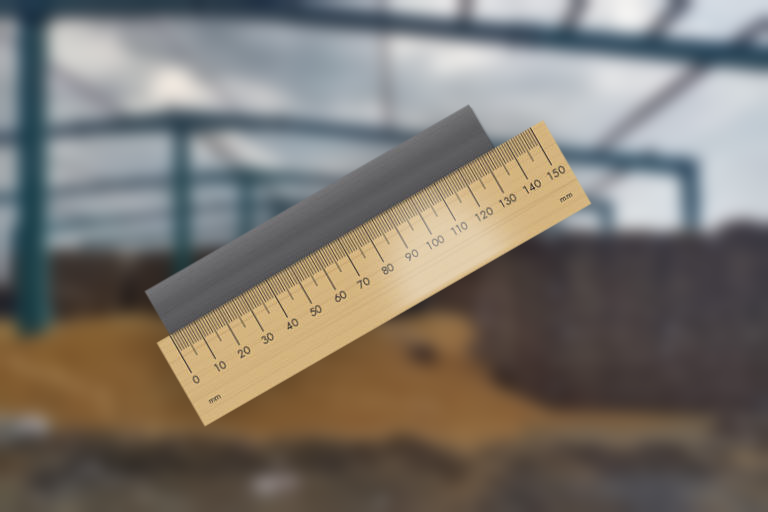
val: 135 mm
